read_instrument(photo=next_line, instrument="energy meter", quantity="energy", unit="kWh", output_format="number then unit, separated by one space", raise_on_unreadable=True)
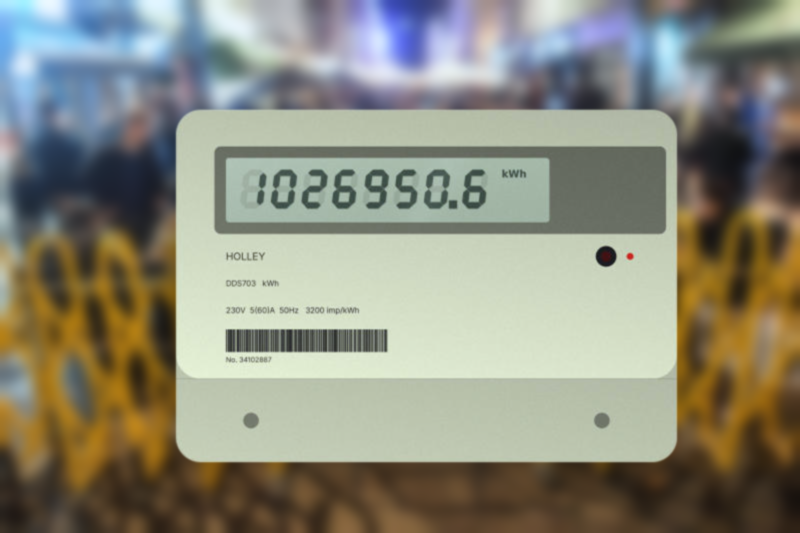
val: 1026950.6 kWh
